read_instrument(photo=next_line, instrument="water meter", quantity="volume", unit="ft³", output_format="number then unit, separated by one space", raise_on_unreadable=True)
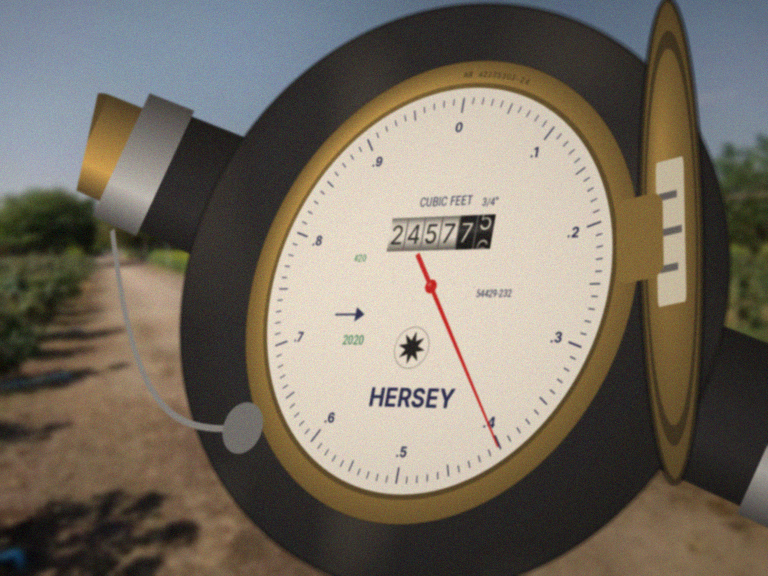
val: 245775.40 ft³
